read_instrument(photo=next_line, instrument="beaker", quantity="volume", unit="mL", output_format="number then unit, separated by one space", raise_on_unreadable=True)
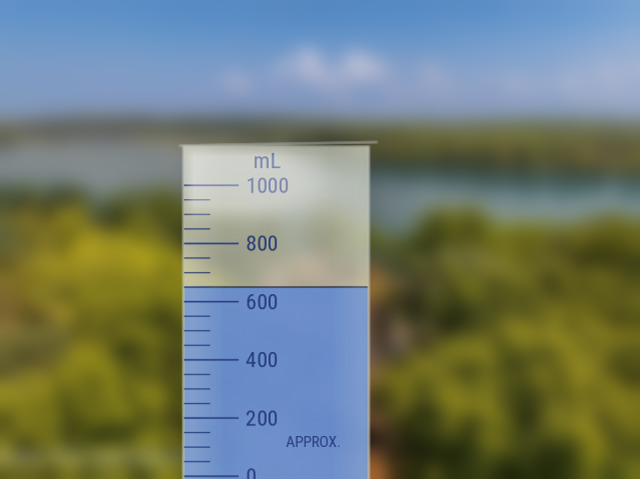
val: 650 mL
